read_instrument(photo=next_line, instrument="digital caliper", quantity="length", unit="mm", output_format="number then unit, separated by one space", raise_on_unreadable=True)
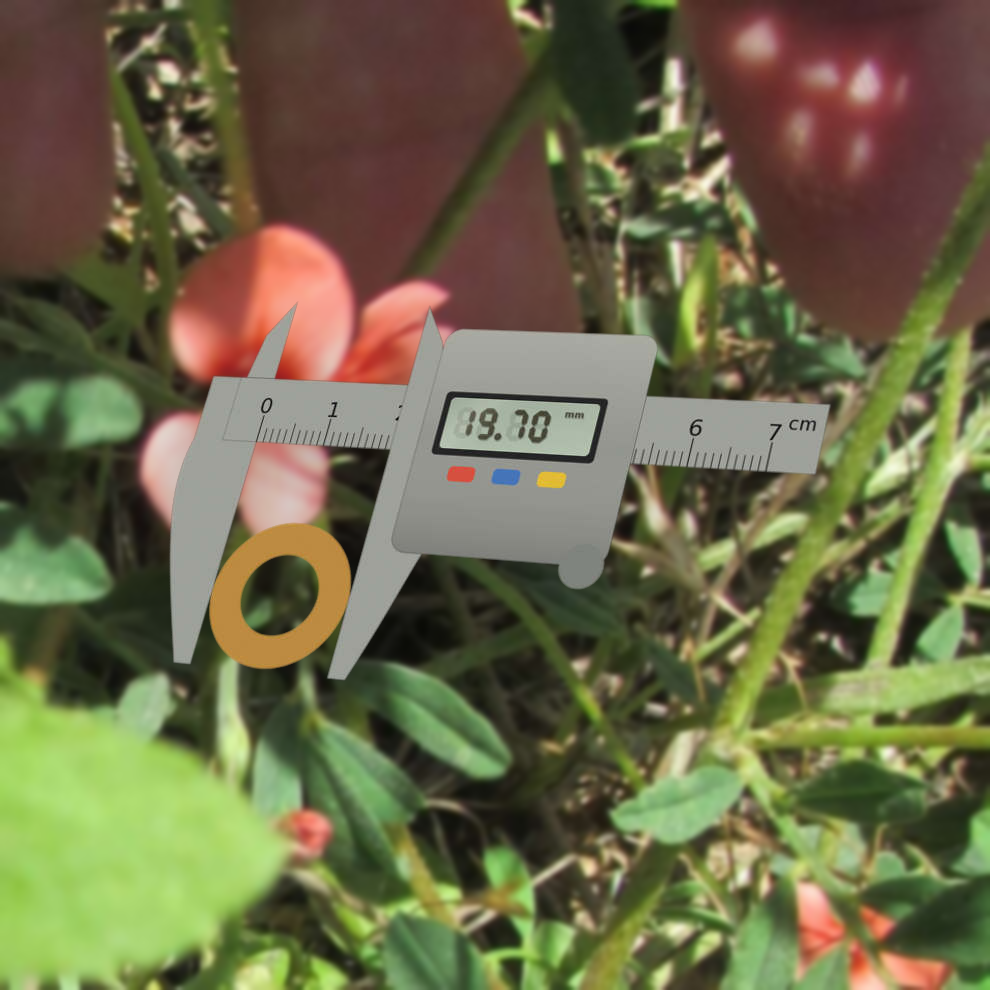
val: 19.70 mm
